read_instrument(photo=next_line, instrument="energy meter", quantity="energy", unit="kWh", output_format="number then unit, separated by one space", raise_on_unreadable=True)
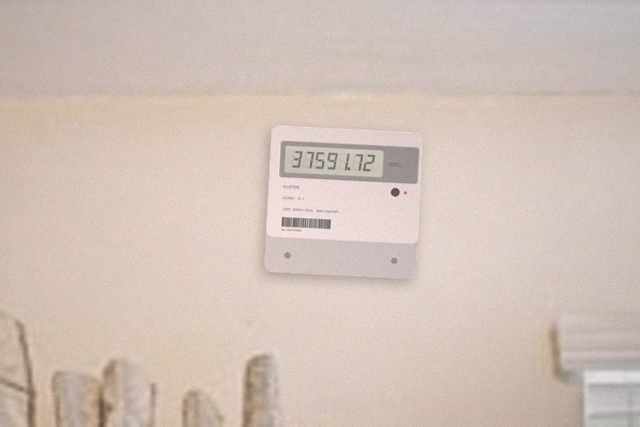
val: 37591.72 kWh
